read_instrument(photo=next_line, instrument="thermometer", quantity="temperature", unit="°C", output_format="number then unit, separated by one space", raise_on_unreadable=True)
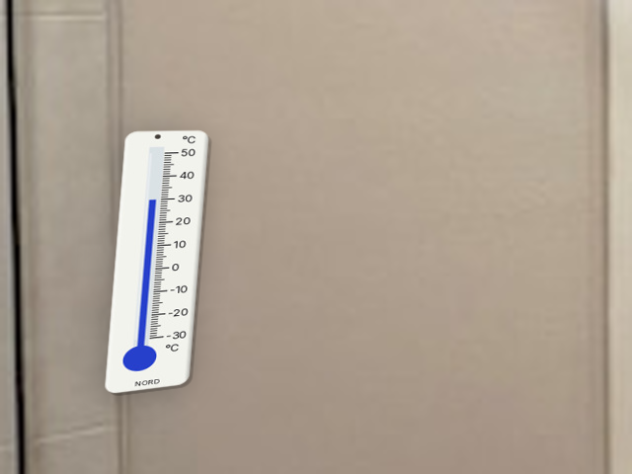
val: 30 °C
